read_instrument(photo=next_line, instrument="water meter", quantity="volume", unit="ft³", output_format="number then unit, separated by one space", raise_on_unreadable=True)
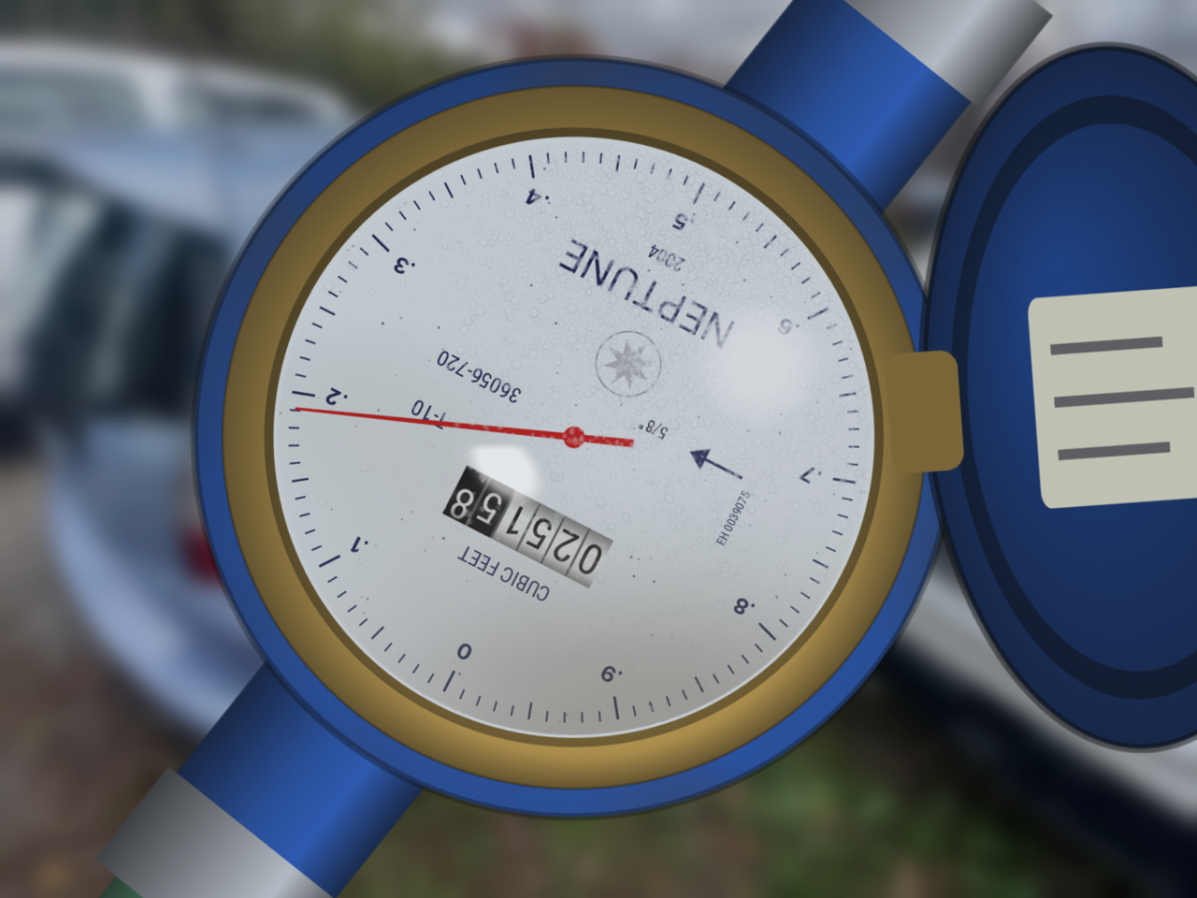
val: 25158.19 ft³
